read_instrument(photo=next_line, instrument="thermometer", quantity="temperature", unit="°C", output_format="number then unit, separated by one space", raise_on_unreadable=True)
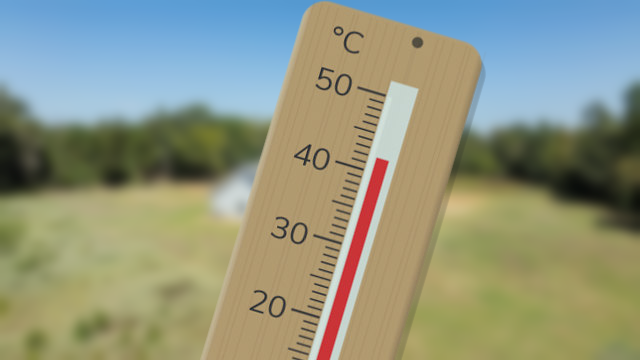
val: 42 °C
